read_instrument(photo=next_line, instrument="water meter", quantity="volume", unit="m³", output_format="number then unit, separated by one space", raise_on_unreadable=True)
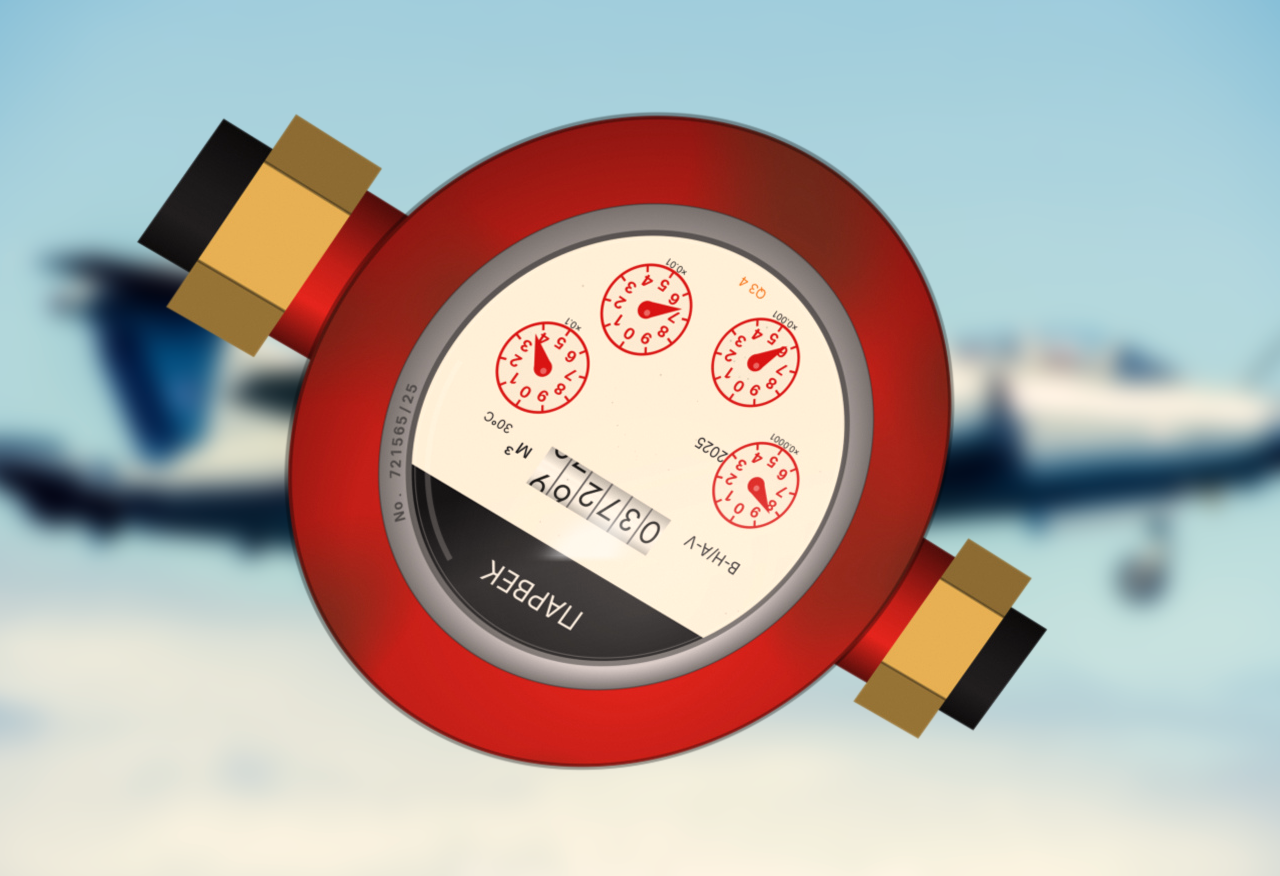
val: 37269.3658 m³
